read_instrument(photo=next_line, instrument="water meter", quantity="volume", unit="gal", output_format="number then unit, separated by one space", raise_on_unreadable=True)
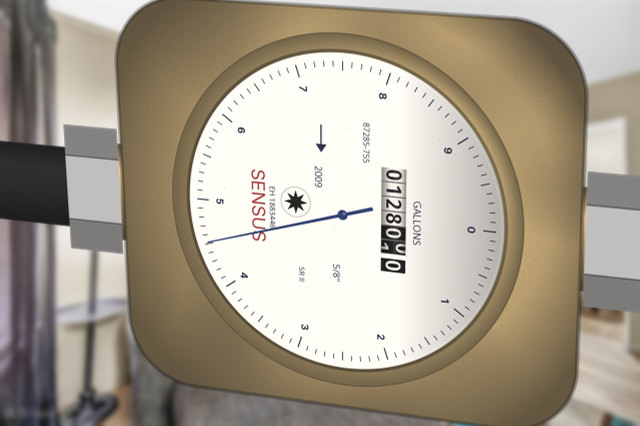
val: 128004.5 gal
